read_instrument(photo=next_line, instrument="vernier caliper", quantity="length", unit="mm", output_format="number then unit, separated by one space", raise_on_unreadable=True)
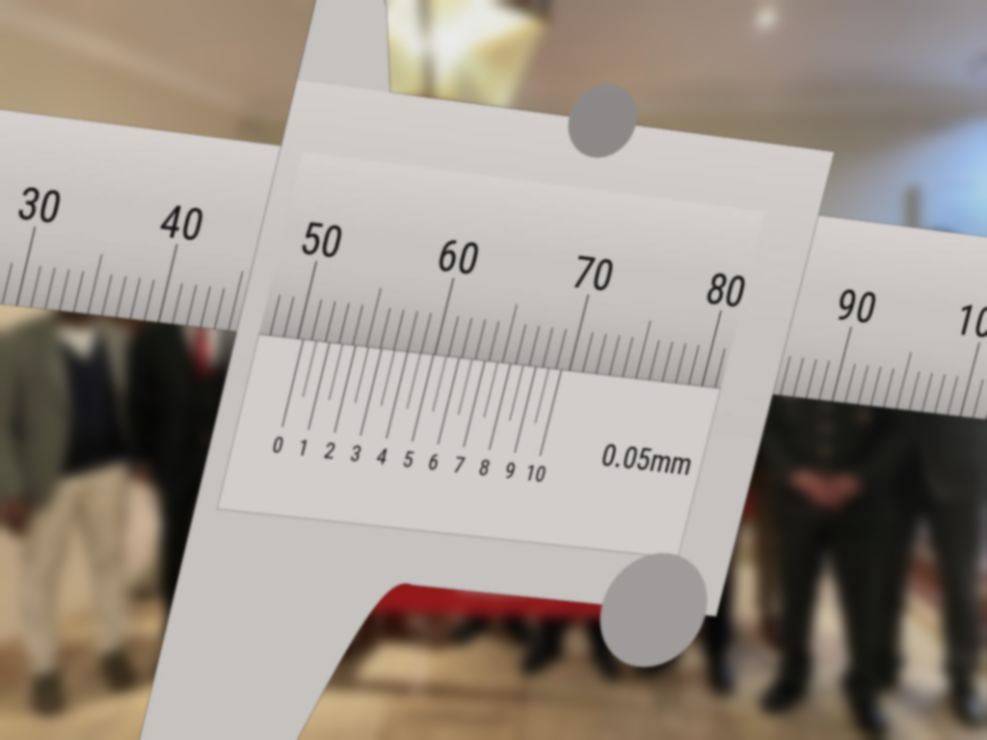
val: 50.4 mm
